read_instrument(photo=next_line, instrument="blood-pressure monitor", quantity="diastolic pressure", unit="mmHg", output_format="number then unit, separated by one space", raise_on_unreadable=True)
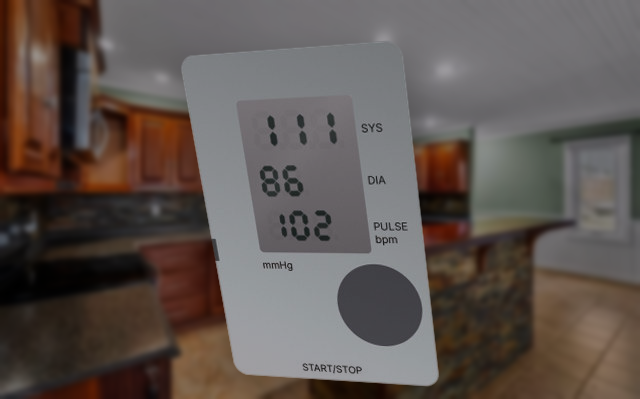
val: 86 mmHg
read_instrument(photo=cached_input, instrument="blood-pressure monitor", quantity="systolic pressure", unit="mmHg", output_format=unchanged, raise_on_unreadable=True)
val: 111 mmHg
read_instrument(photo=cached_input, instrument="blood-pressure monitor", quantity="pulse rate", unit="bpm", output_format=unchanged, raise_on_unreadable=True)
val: 102 bpm
